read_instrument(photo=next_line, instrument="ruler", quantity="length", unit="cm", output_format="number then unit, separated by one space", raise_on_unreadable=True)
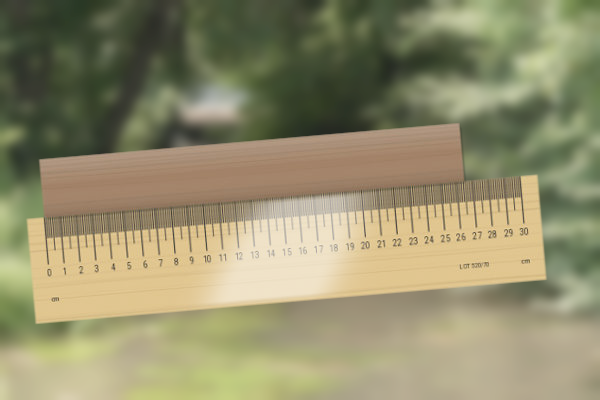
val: 26.5 cm
